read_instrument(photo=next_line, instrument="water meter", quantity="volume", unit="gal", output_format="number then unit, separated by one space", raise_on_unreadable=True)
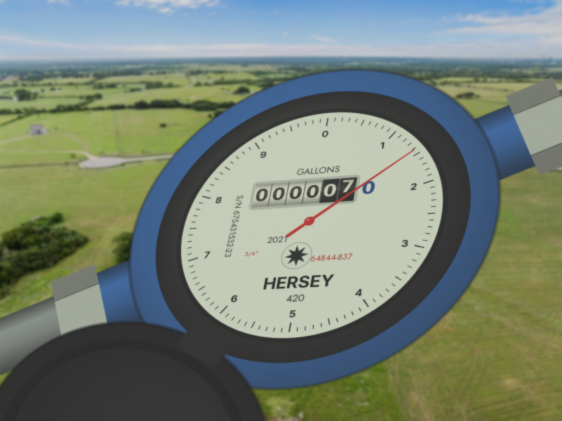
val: 71.4 gal
